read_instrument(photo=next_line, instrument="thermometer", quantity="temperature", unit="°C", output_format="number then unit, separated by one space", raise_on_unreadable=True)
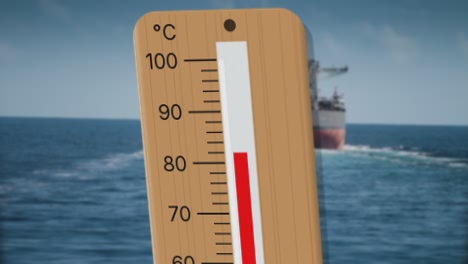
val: 82 °C
